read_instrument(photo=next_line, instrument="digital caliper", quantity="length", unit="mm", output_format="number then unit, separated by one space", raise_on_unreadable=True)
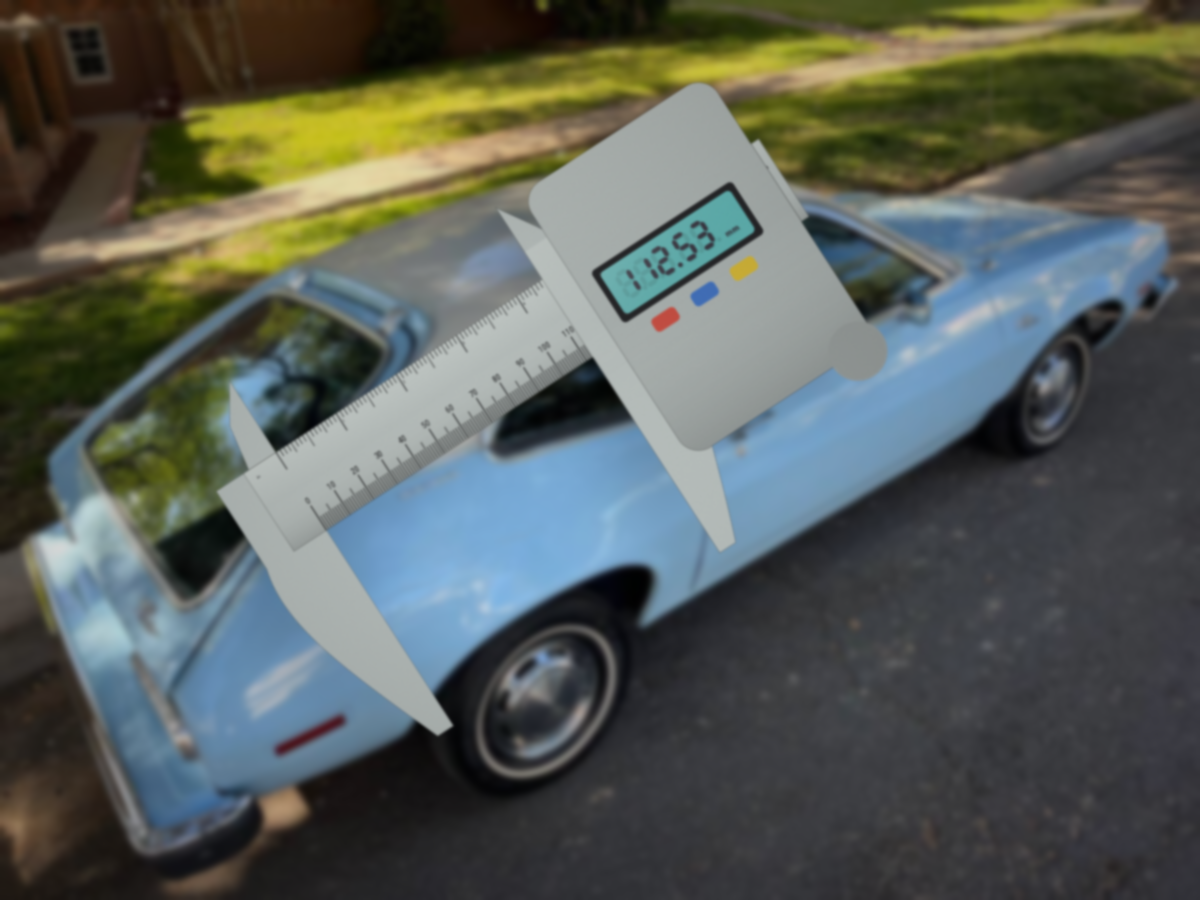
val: 112.53 mm
